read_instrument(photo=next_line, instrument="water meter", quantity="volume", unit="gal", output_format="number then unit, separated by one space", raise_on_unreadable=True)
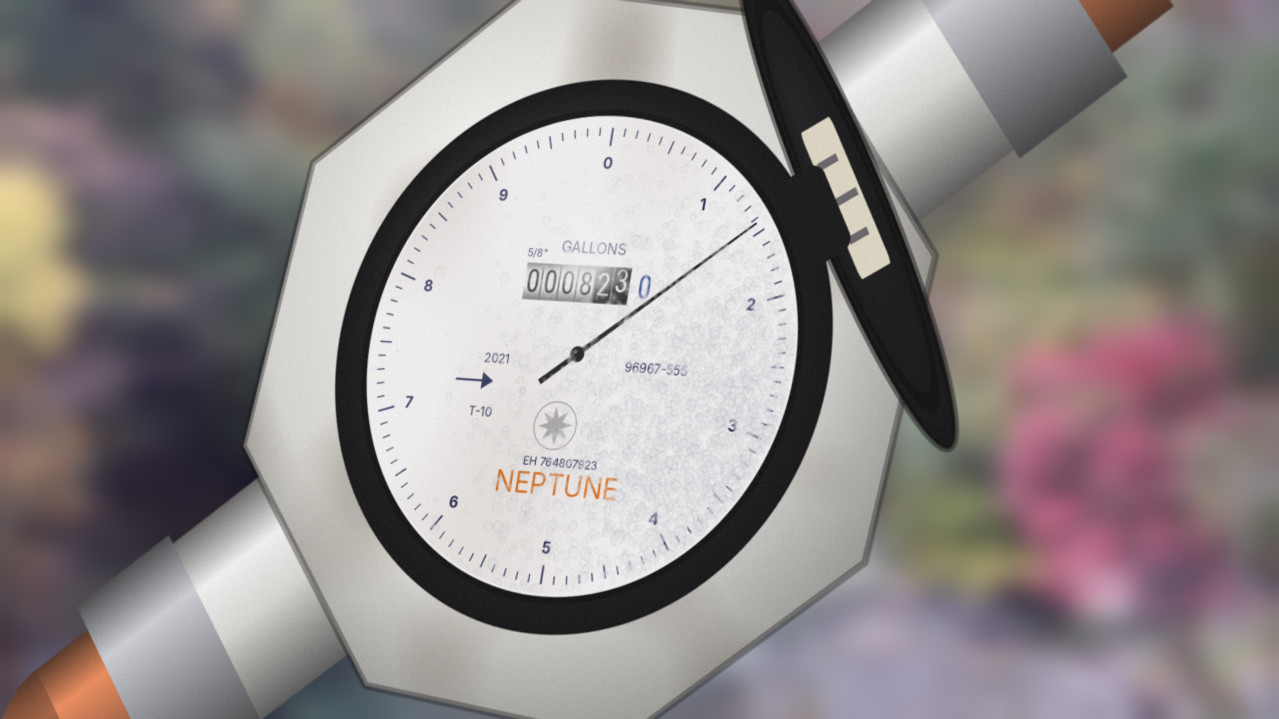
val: 8231.4 gal
